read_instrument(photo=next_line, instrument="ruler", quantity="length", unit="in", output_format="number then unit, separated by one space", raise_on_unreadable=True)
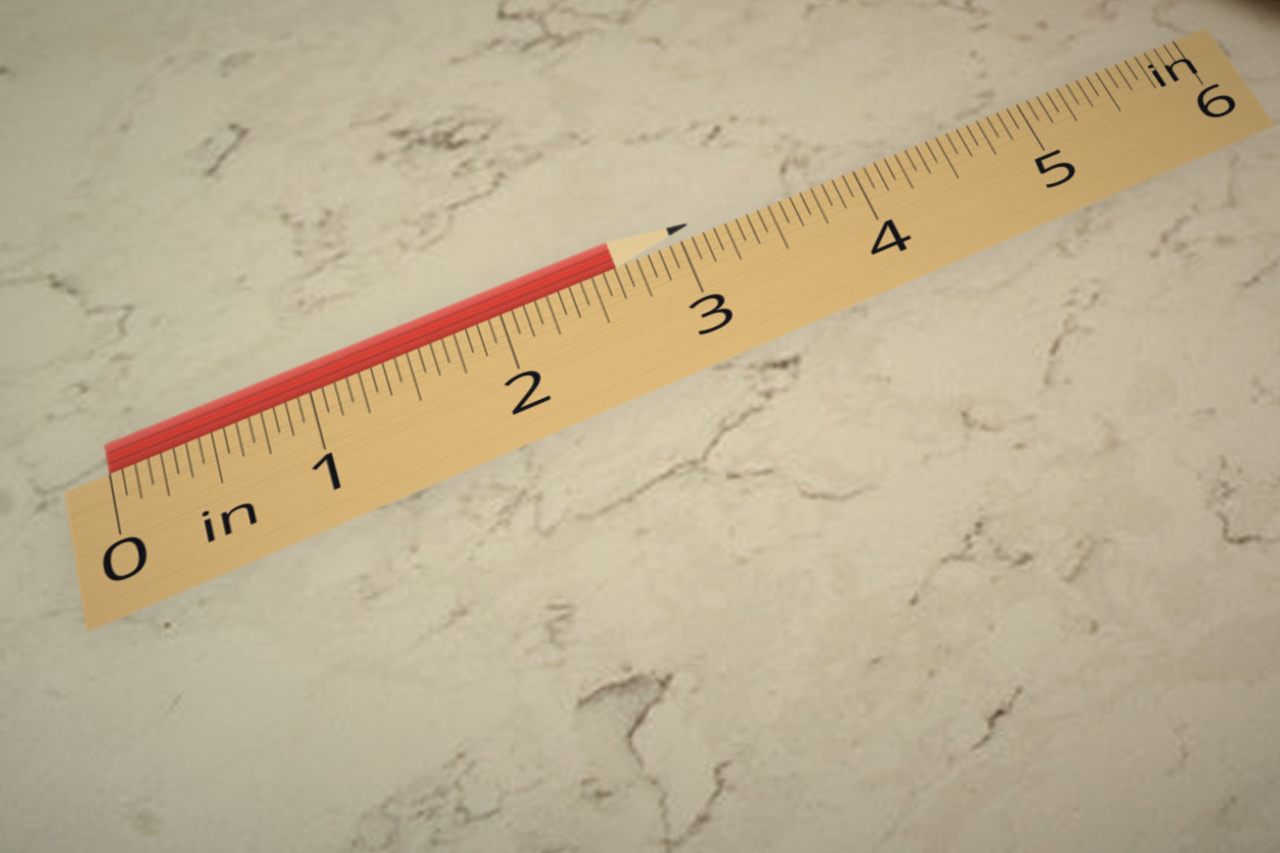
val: 3.0625 in
